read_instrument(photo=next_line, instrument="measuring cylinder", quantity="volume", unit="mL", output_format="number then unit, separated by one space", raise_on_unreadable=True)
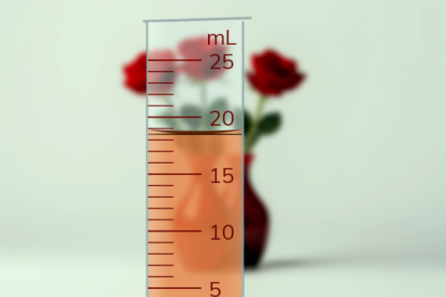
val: 18.5 mL
